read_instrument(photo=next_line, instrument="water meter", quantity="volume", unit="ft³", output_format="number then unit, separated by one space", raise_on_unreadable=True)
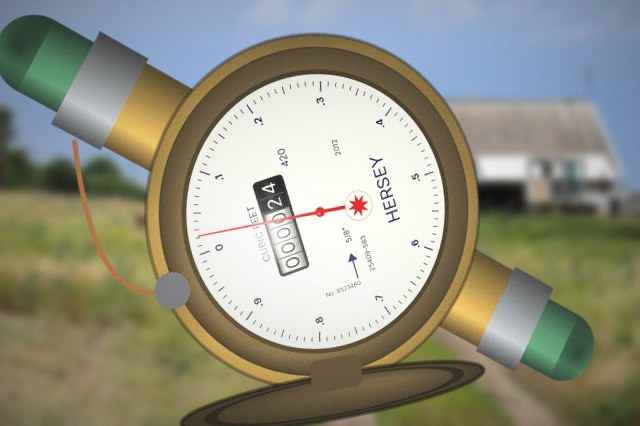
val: 24.02 ft³
